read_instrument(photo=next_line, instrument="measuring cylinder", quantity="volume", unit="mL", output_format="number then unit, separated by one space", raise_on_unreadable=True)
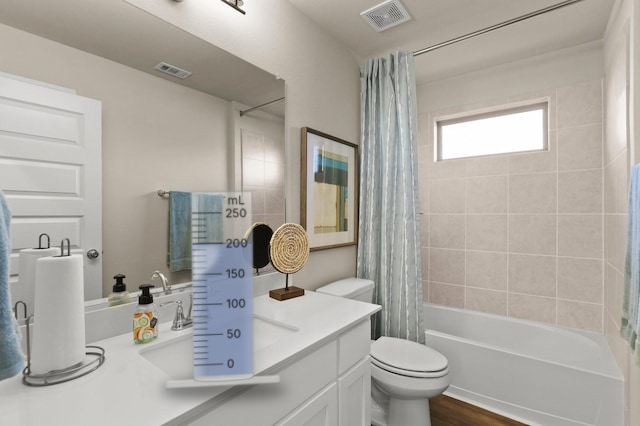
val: 200 mL
